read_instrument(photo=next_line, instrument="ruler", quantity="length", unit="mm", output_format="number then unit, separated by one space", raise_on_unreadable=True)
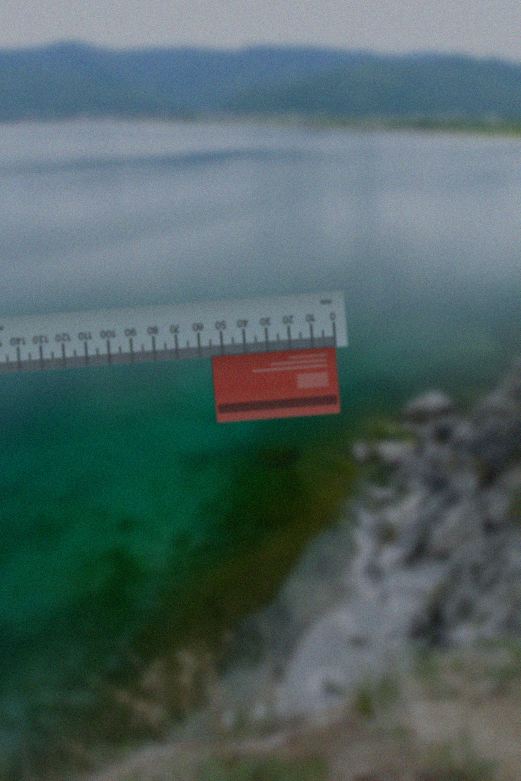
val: 55 mm
